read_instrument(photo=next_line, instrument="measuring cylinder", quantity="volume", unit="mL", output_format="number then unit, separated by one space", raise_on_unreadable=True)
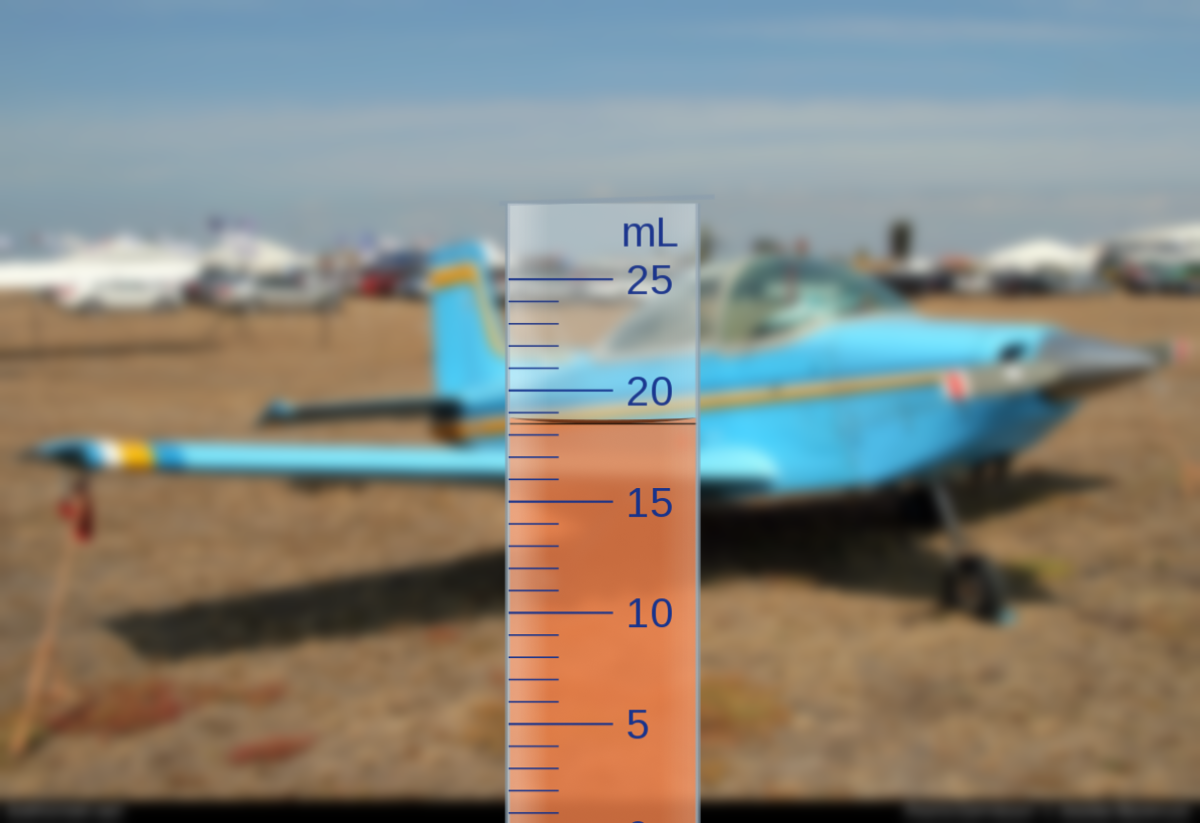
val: 18.5 mL
